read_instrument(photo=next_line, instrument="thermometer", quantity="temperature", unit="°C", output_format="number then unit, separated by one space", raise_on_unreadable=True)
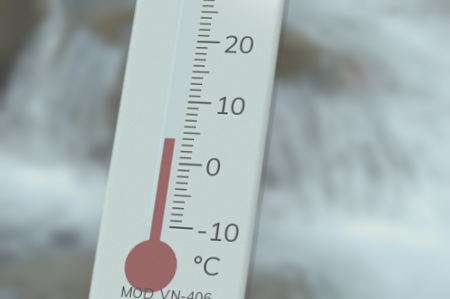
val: 4 °C
